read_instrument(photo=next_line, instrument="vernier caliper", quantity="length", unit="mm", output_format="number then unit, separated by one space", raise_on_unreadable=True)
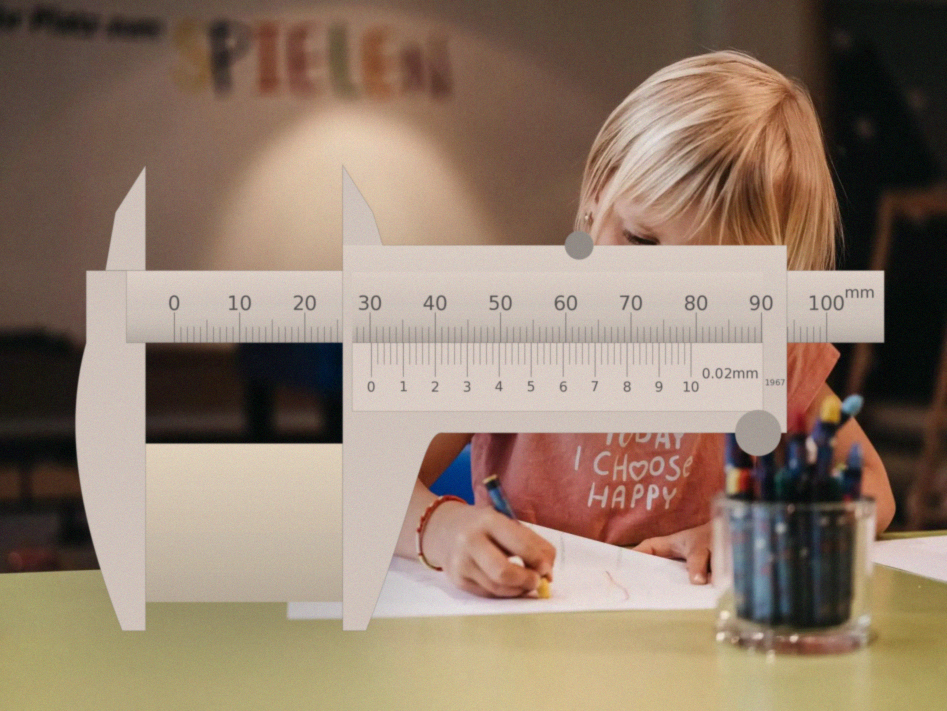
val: 30.2 mm
